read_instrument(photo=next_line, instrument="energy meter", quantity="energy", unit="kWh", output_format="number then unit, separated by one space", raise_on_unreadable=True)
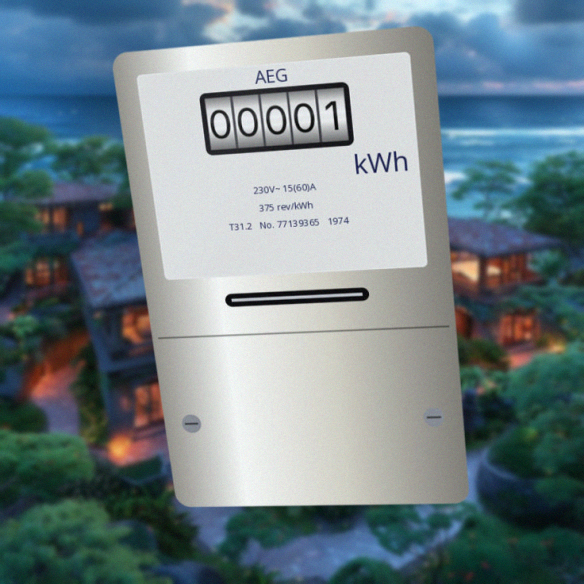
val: 1 kWh
